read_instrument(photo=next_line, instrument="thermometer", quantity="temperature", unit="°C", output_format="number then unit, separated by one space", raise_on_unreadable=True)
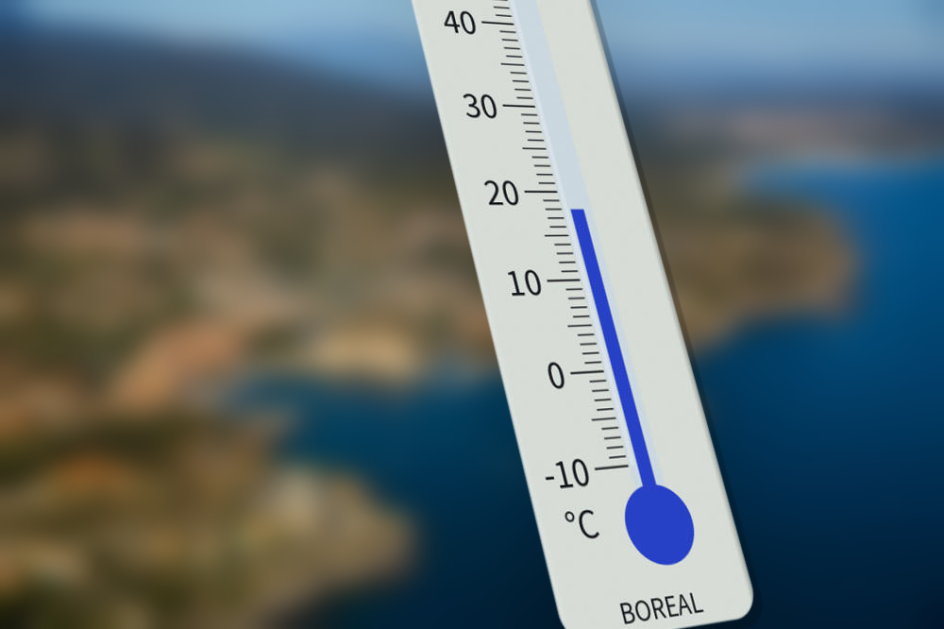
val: 18 °C
